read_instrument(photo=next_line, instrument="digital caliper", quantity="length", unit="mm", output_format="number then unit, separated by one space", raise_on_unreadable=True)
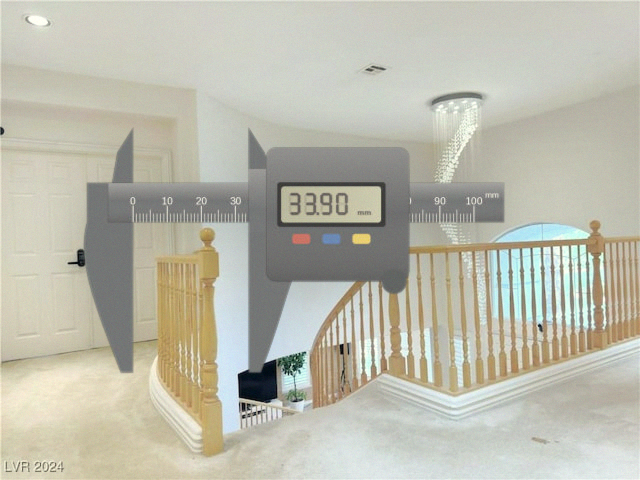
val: 33.90 mm
